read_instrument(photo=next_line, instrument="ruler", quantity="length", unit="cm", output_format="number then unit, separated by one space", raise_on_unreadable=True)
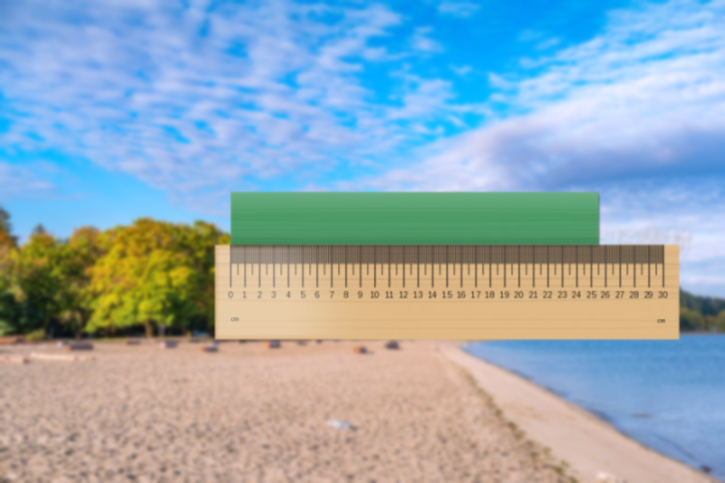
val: 25.5 cm
